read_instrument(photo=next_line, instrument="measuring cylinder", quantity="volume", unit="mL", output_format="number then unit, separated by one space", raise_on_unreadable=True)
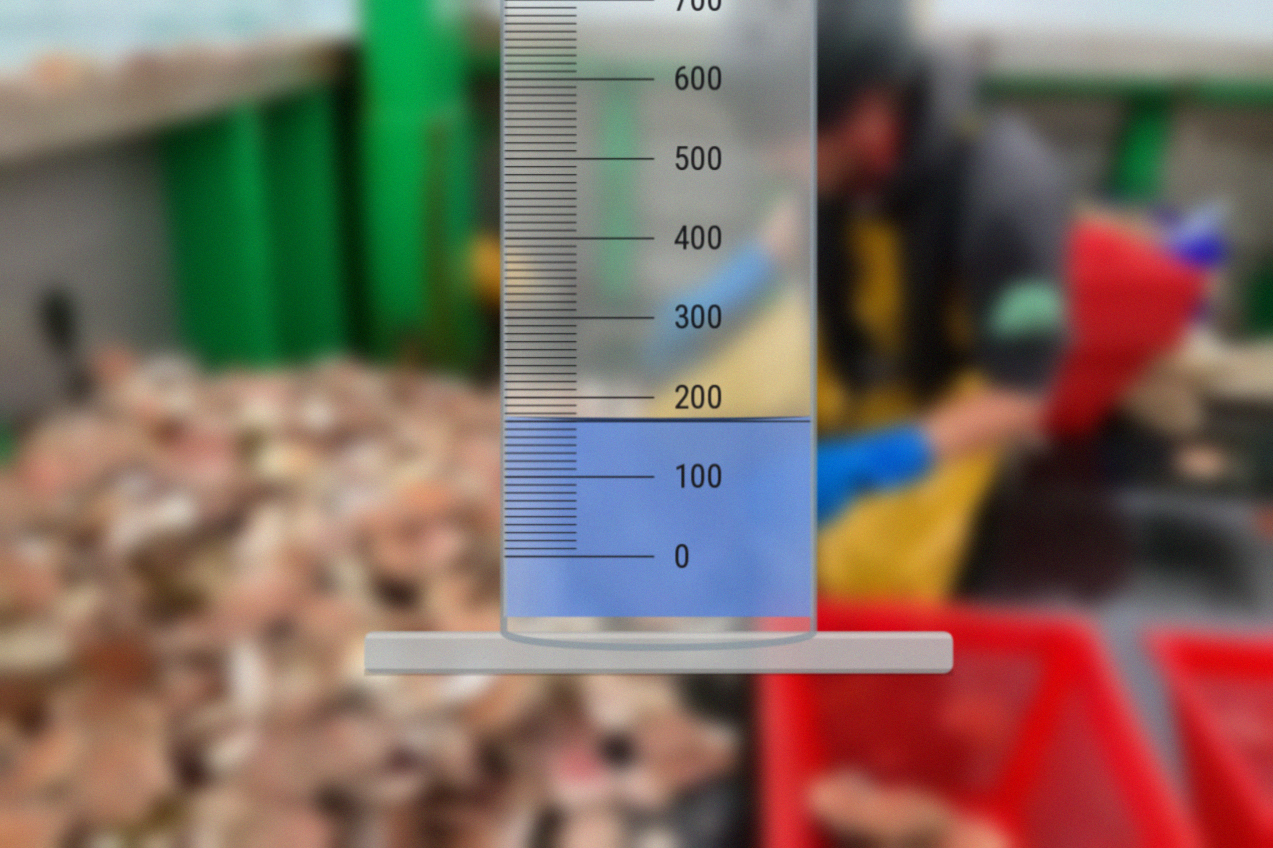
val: 170 mL
